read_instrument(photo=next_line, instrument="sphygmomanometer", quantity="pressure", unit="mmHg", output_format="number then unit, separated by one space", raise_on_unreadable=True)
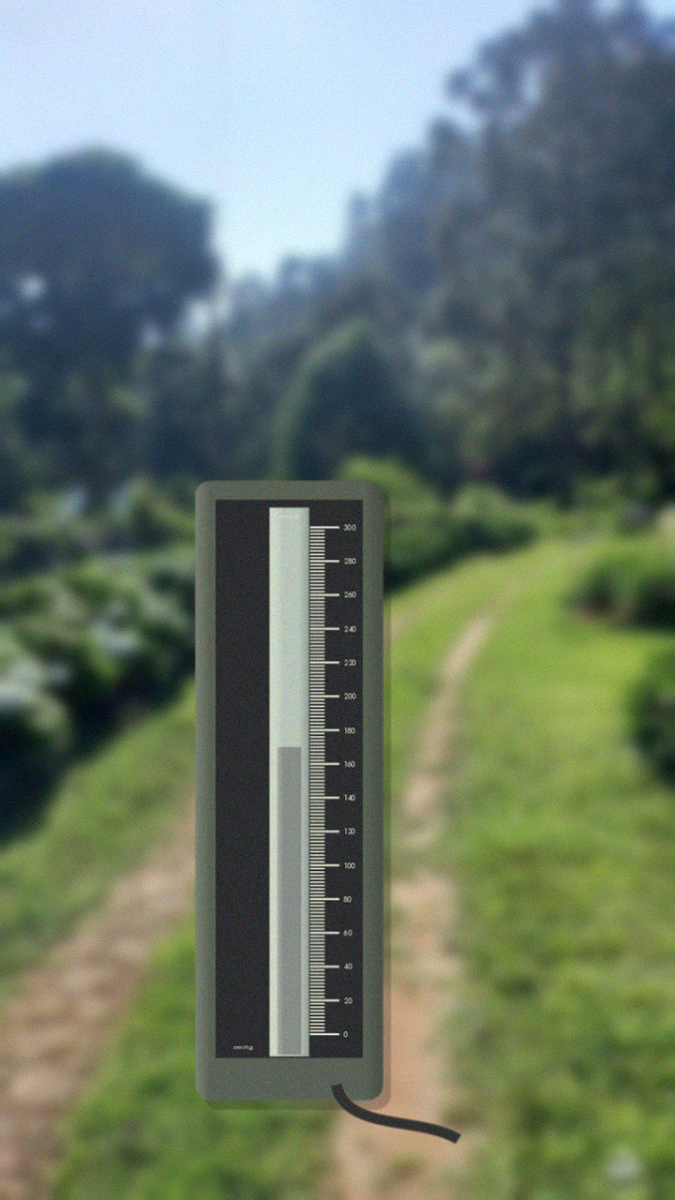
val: 170 mmHg
